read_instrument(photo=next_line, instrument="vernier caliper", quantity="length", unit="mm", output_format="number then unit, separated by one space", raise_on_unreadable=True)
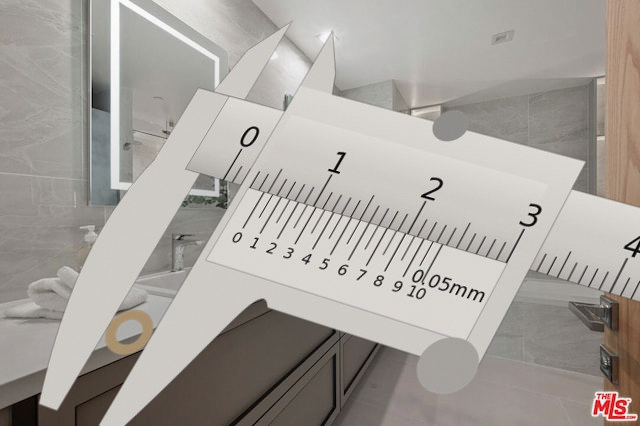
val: 4.6 mm
